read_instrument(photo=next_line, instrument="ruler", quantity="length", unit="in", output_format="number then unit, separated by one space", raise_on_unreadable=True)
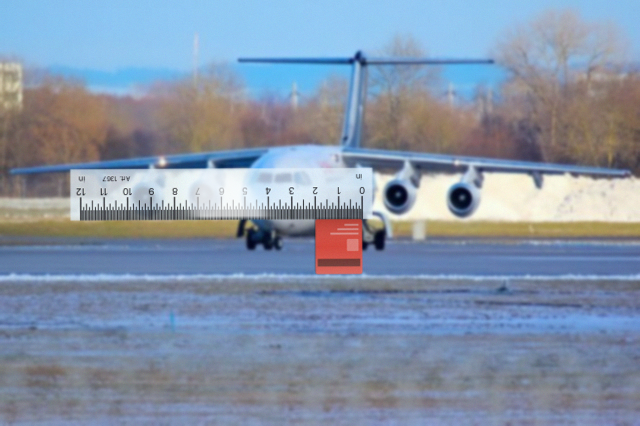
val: 2 in
